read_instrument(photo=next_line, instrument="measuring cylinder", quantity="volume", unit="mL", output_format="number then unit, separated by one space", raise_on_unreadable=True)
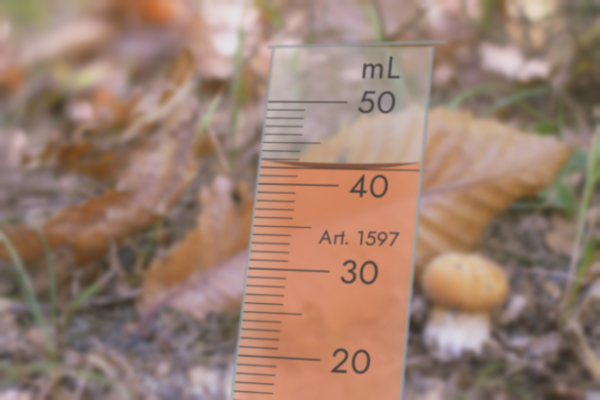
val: 42 mL
